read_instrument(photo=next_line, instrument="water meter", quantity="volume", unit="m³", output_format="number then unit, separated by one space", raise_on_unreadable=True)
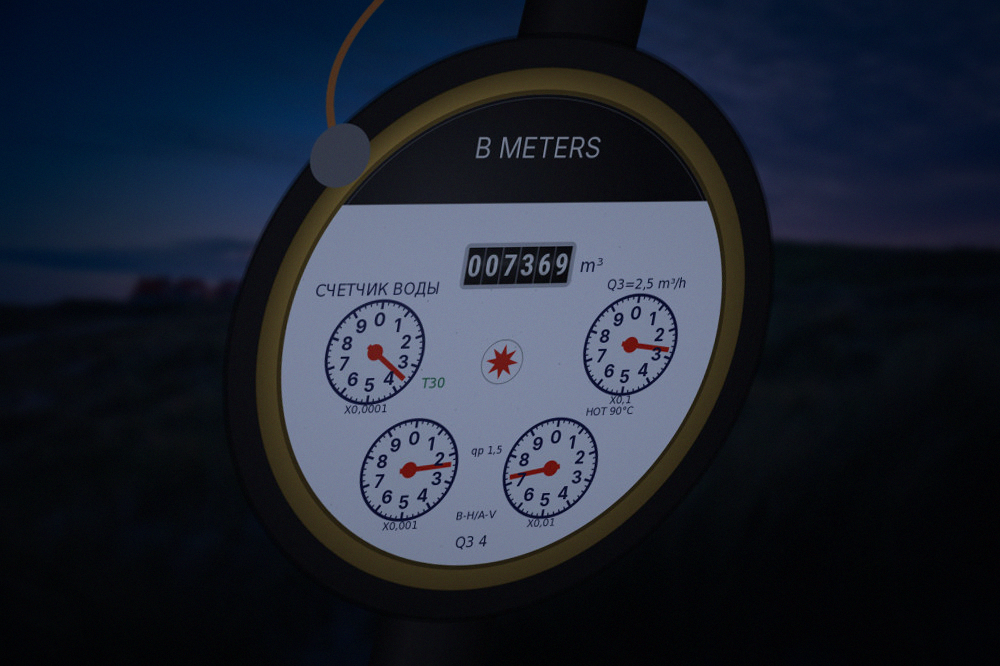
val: 7369.2723 m³
